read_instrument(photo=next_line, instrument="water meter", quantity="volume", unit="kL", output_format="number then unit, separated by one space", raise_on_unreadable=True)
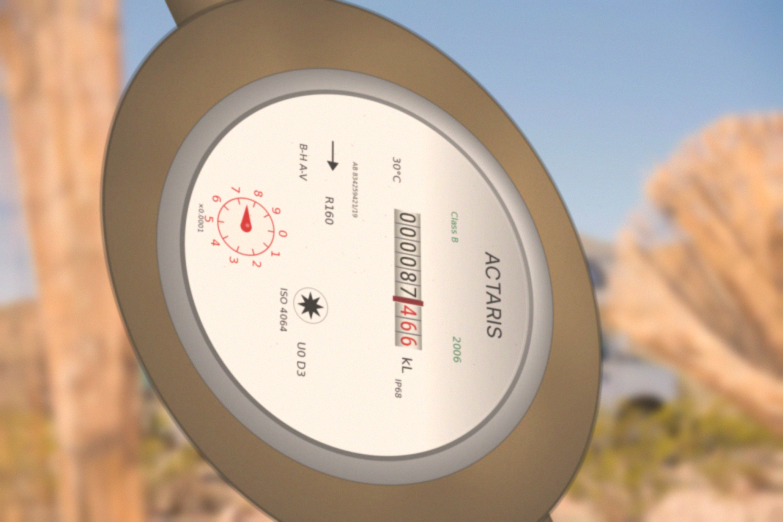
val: 87.4667 kL
